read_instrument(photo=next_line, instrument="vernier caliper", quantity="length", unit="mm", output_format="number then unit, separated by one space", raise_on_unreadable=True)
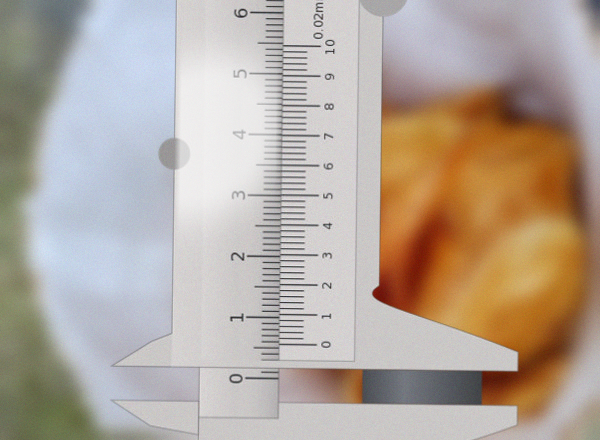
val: 5.6 mm
